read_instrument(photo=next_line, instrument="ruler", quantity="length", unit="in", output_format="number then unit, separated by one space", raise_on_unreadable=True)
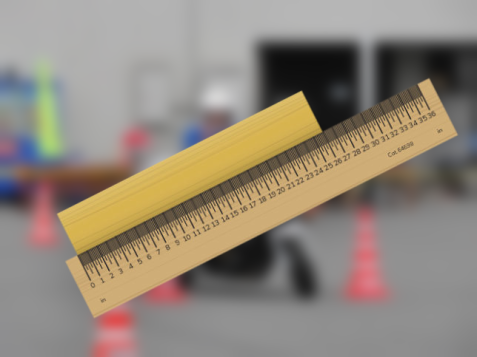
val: 26 in
